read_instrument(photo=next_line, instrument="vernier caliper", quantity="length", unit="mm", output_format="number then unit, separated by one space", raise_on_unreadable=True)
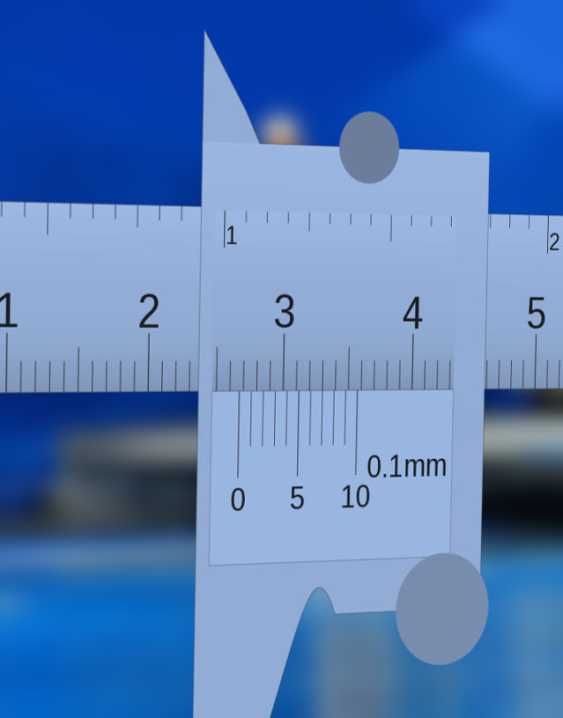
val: 26.7 mm
